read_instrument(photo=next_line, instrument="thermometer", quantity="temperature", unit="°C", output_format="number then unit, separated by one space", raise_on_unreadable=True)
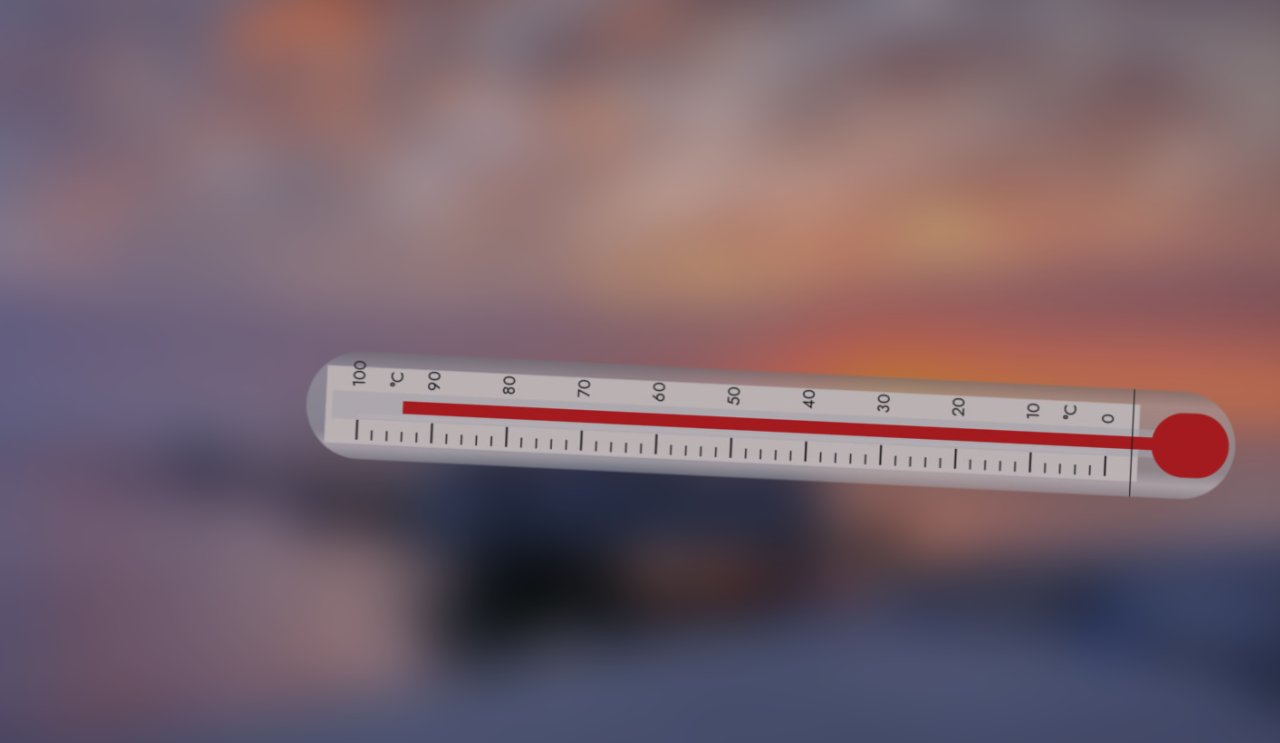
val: 94 °C
